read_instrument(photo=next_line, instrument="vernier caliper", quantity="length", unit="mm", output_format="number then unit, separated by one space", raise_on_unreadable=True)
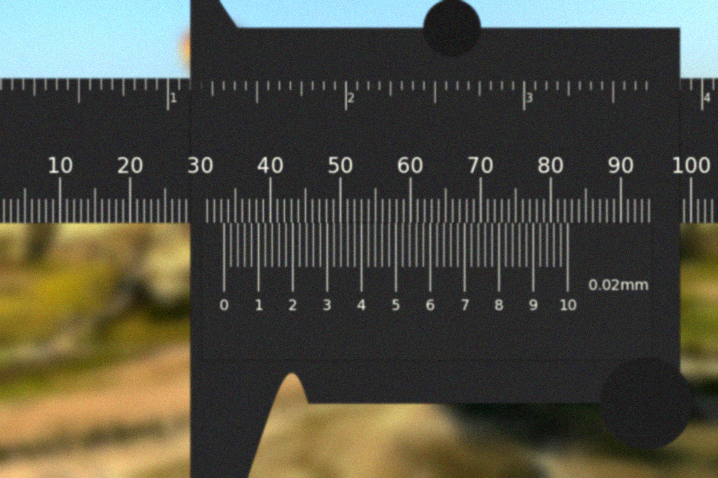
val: 33.4 mm
